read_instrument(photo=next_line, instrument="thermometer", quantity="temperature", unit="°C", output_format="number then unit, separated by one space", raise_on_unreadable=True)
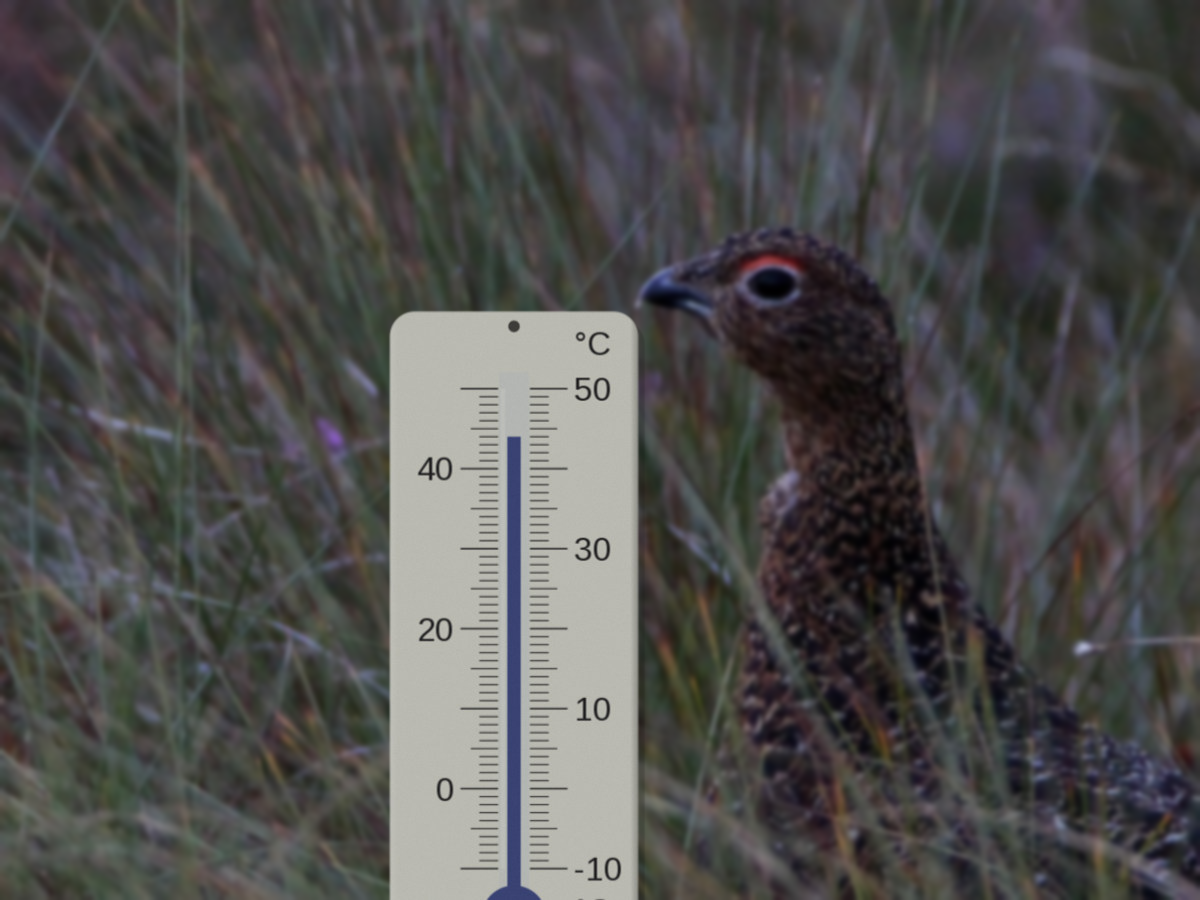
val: 44 °C
